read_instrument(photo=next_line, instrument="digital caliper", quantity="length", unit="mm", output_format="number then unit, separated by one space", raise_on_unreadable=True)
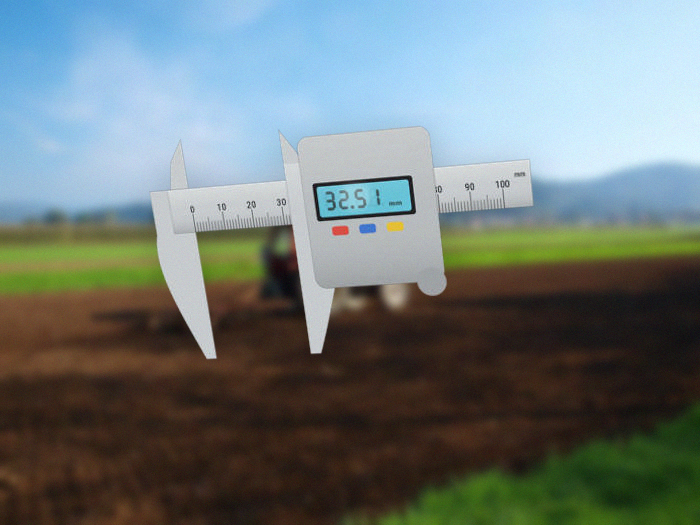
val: 32.51 mm
